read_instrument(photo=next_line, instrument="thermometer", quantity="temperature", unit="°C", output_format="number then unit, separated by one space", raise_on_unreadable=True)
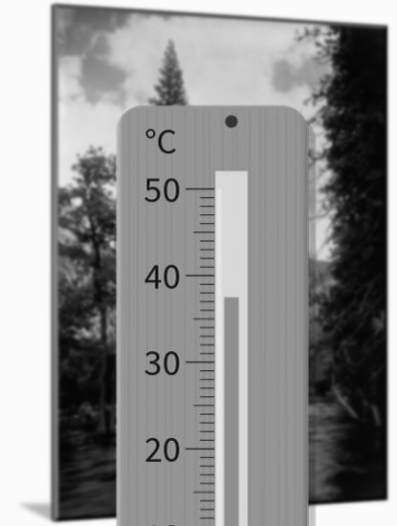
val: 37.5 °C
